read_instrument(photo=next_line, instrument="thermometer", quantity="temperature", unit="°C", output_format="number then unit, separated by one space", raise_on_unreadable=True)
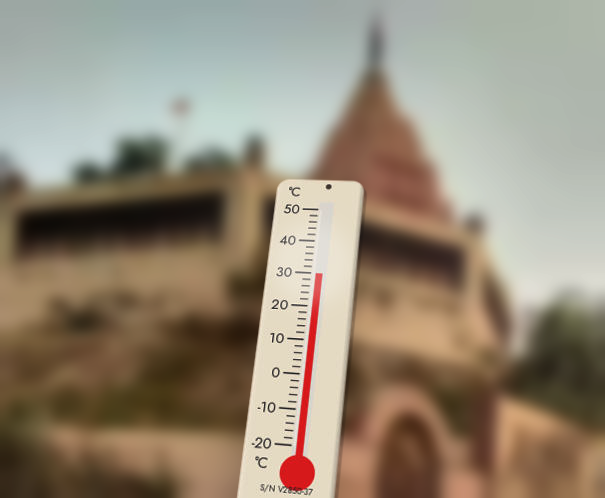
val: 30 °C
